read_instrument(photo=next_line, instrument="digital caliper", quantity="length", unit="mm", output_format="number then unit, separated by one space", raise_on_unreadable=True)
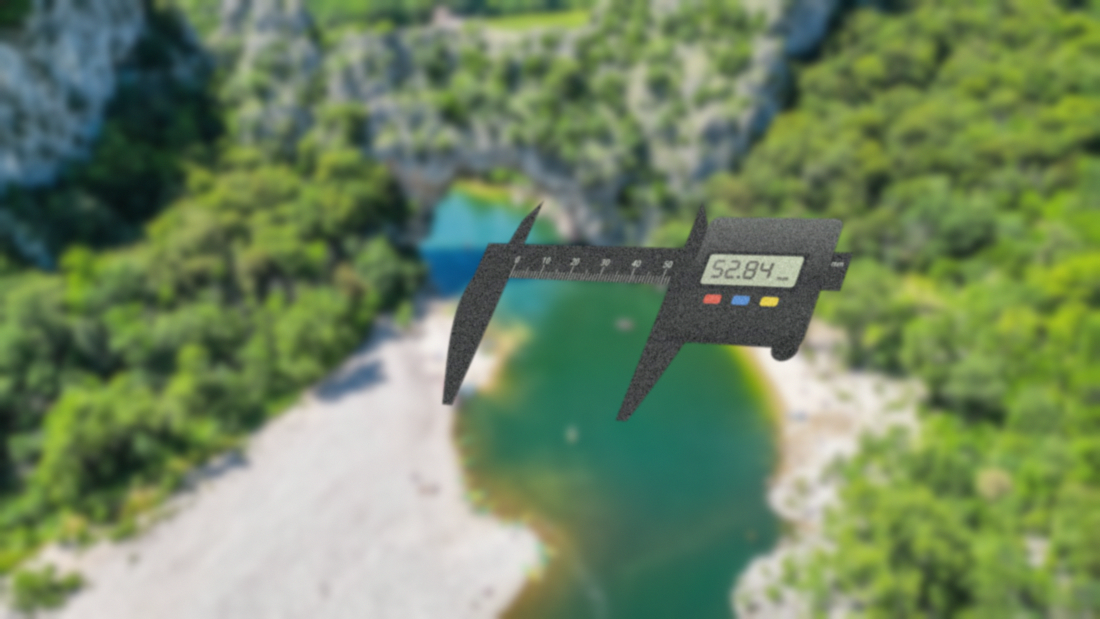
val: 52.84 mm
